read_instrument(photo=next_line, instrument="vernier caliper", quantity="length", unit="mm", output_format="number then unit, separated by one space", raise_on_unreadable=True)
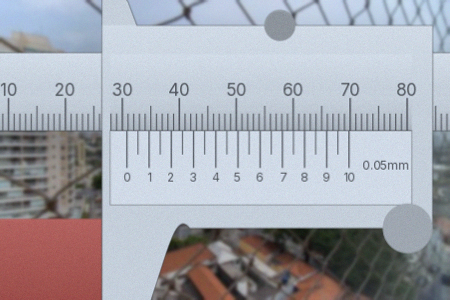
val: 30.8 mm
